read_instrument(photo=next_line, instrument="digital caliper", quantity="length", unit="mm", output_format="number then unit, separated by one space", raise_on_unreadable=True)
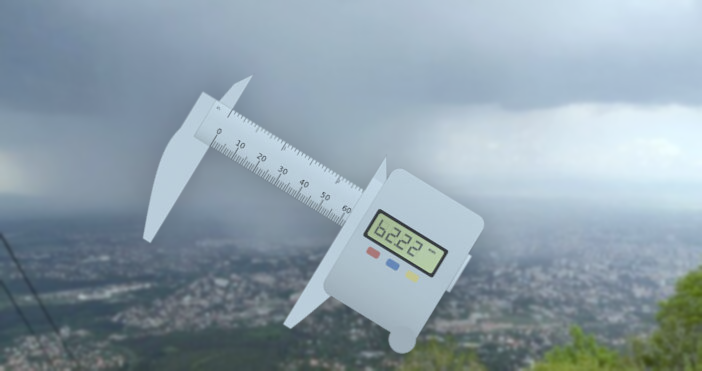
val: 62.22 mm
